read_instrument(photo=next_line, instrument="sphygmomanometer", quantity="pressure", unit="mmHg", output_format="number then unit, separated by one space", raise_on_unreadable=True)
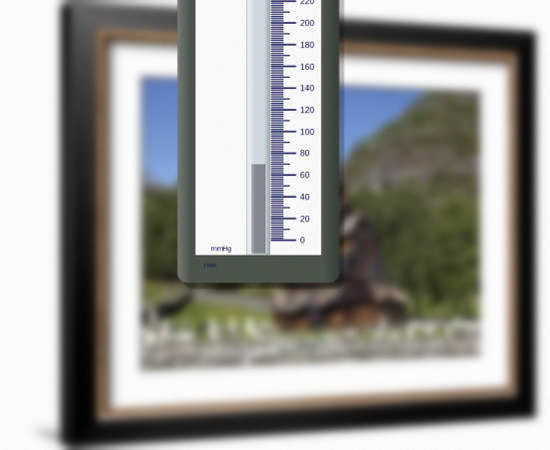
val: 70 mmHg
